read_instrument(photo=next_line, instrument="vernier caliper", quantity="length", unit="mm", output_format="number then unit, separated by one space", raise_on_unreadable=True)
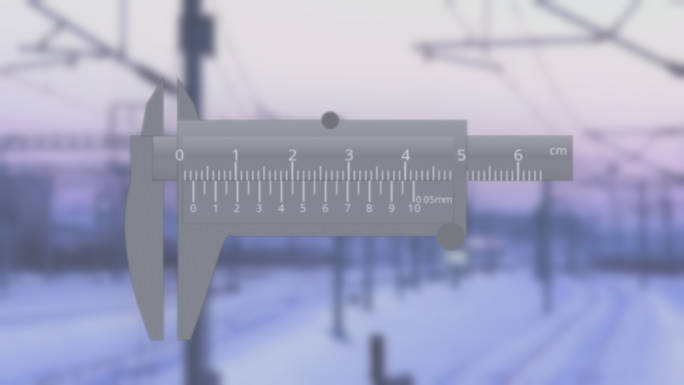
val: 2.5 mm
